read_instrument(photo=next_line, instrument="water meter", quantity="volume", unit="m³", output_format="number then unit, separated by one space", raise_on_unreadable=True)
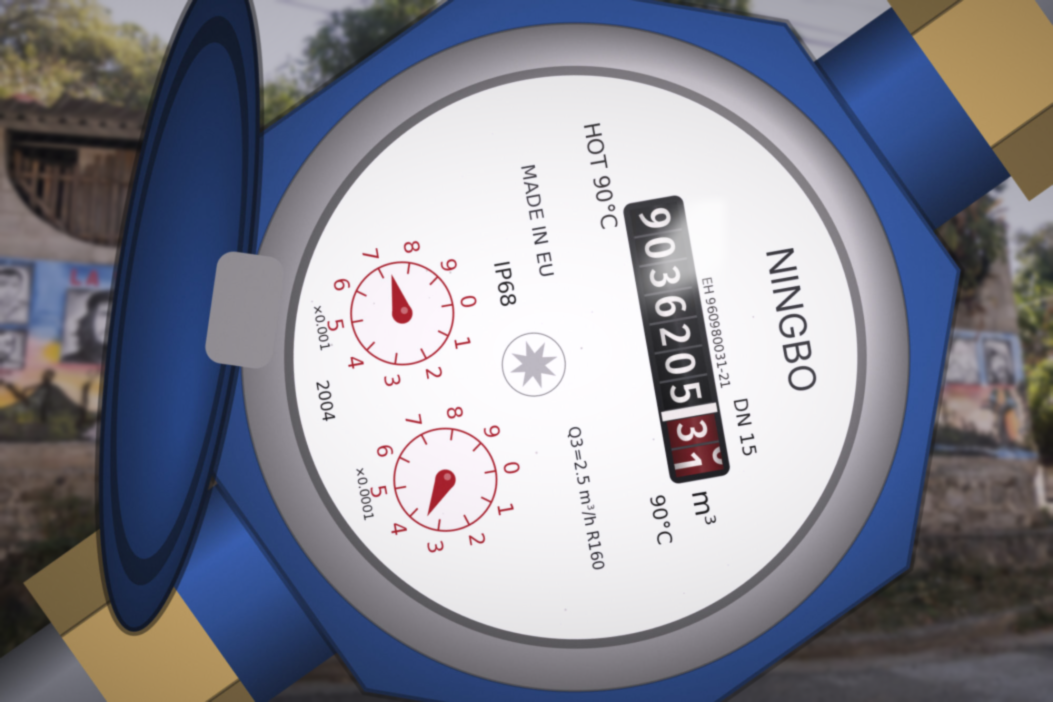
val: 9036205.3073 m³
